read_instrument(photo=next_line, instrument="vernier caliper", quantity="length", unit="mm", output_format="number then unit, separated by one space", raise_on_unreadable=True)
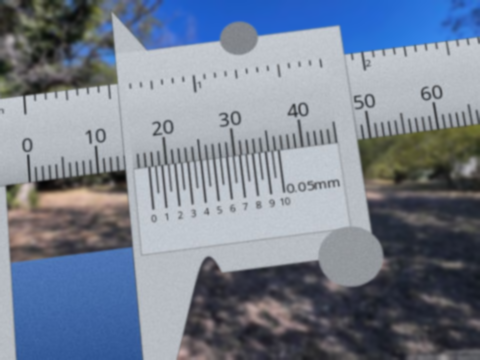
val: 17.5 mm
